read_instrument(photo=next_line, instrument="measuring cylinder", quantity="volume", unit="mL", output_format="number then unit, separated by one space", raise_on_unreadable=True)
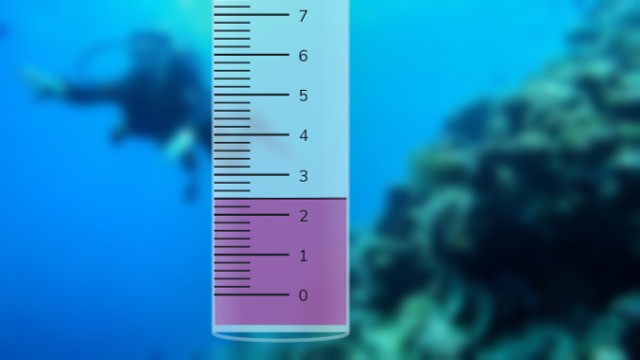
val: 2.4 mL
